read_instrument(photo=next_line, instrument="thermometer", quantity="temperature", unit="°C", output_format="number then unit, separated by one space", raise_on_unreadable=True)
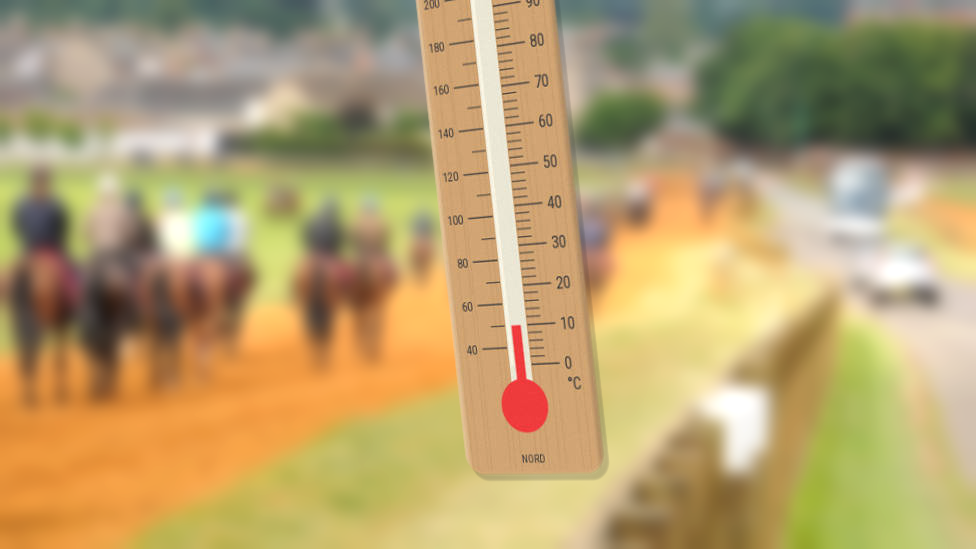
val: 10 °C
